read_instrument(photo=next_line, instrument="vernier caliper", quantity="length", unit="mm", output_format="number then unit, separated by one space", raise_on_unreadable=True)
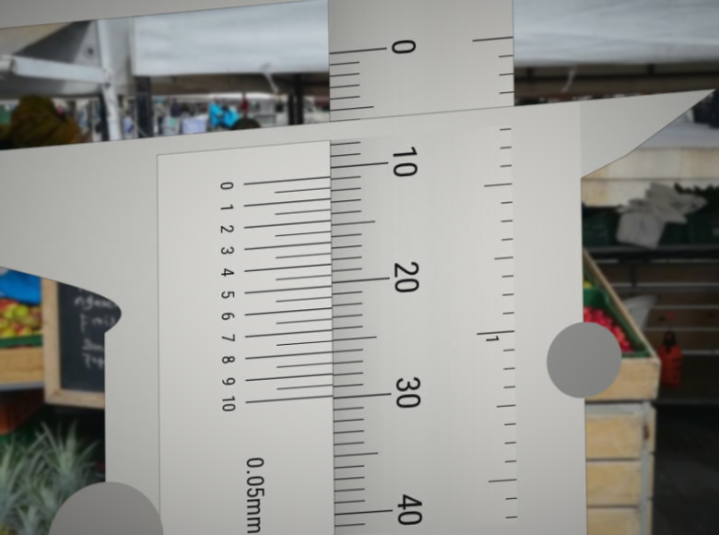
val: 10.8 mm
